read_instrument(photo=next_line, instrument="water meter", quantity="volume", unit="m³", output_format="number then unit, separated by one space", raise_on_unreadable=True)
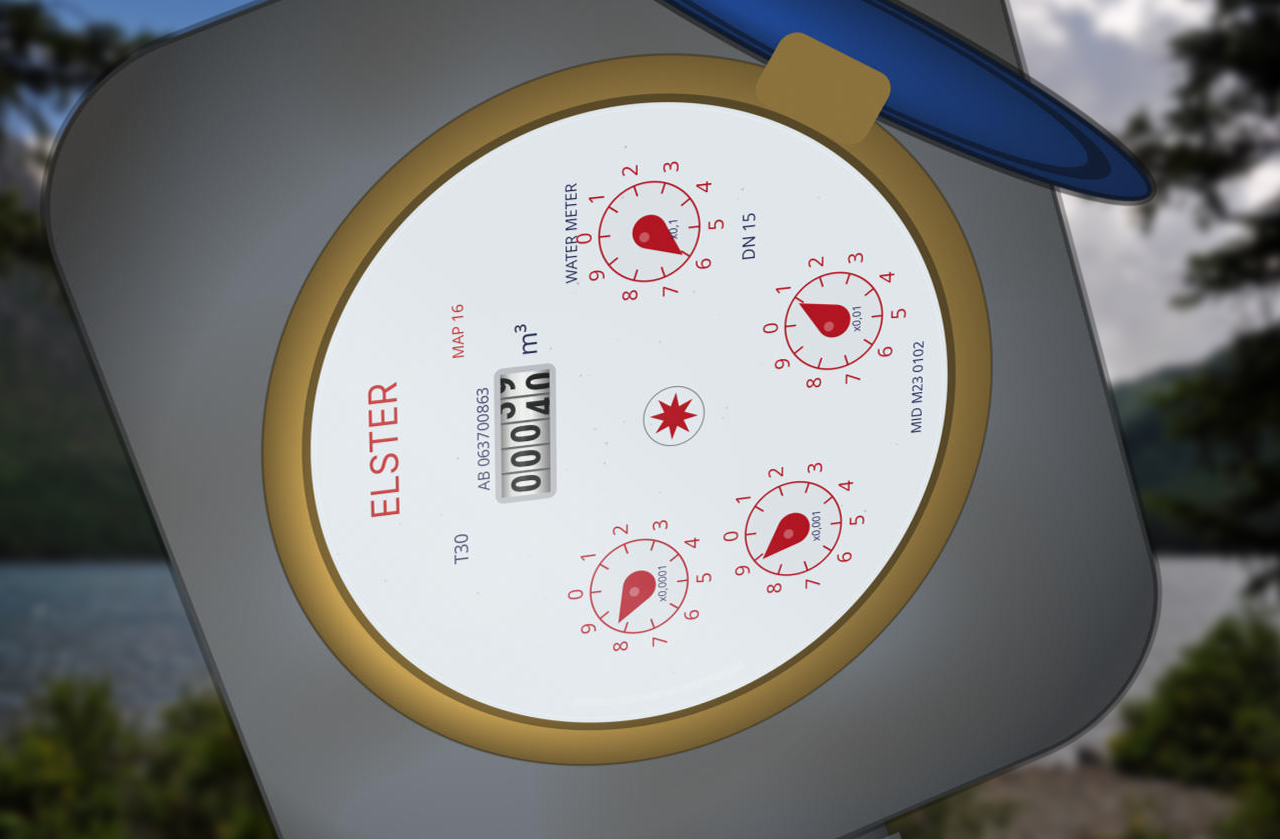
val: 39.6088 m³
